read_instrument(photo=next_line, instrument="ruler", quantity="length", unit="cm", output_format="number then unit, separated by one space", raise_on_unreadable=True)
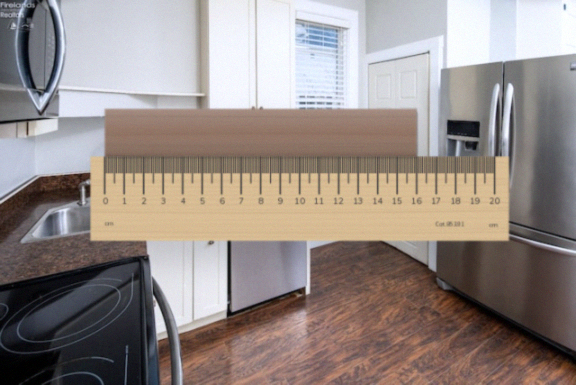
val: 16 cm
